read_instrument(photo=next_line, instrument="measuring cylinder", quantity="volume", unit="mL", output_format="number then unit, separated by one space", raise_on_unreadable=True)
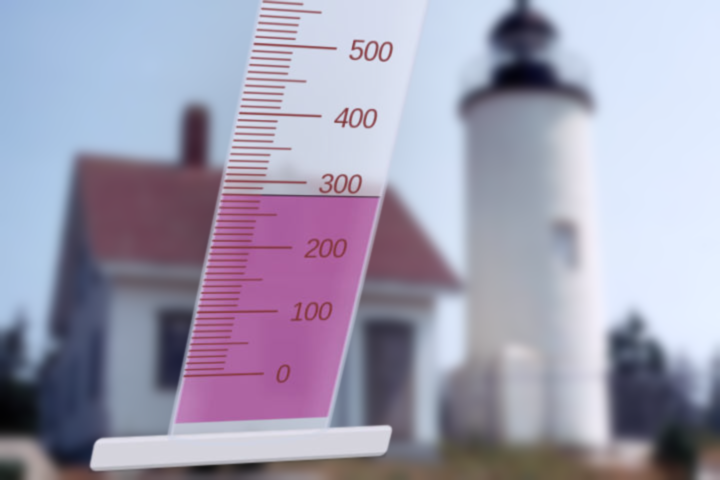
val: 280 mL
